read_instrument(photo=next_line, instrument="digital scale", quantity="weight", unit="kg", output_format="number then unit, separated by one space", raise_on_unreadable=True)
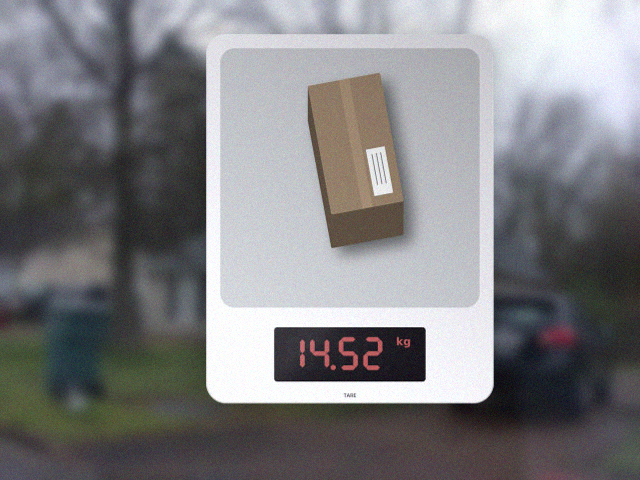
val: 14.52 kg
